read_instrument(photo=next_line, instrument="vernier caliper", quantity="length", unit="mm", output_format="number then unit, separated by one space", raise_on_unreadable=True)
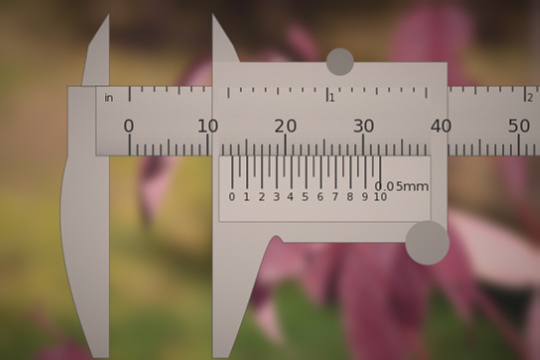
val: 13.2 mm
